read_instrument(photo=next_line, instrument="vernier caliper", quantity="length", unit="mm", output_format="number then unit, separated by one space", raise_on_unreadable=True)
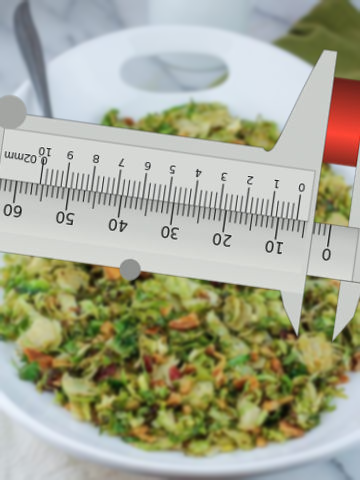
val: 6.5 mm
